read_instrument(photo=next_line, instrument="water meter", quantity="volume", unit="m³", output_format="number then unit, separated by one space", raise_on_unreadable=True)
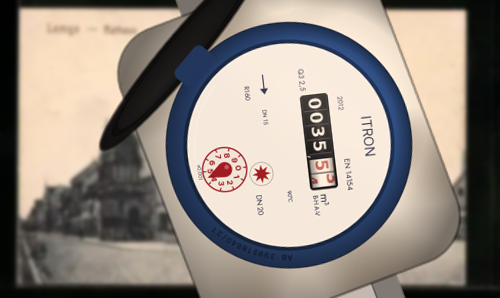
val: 35.534 m³
